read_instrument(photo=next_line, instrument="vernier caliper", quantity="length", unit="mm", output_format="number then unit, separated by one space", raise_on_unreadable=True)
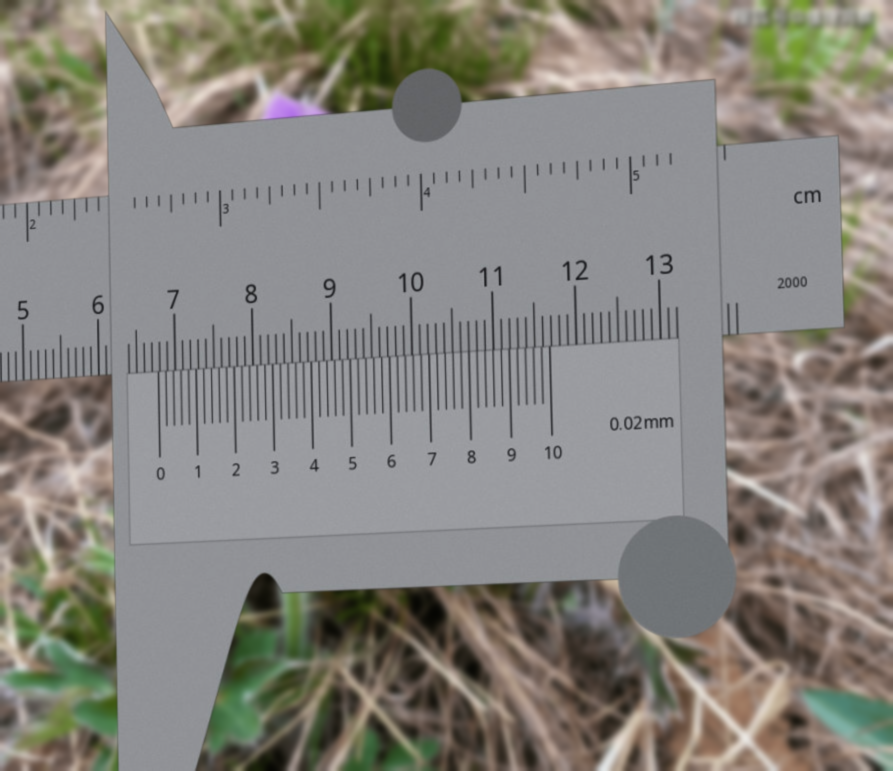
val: 67.8 mm
